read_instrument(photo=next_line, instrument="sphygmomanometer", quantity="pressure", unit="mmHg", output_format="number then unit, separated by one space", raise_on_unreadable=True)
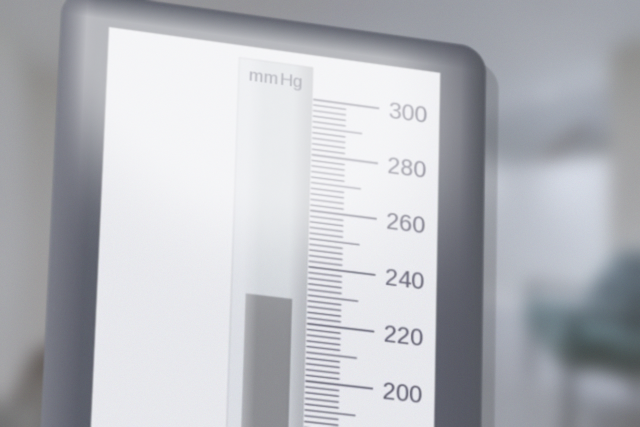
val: 228 mmHg
